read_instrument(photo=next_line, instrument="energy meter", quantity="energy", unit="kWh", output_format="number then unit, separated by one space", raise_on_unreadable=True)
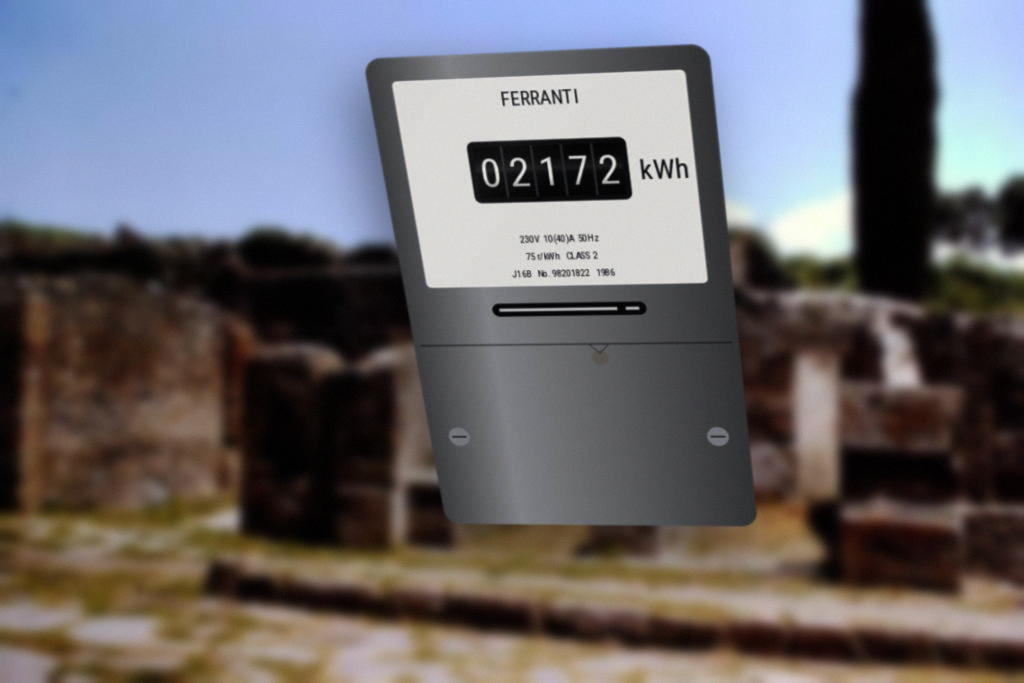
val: 2172 kWh
